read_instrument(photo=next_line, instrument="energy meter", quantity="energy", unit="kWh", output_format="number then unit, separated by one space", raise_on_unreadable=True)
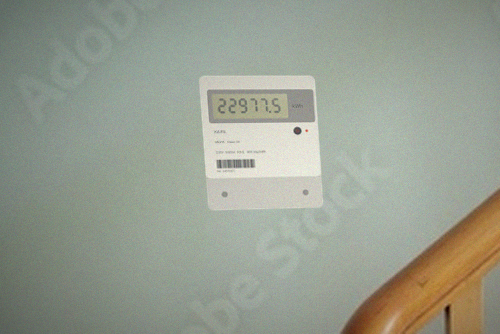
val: 22977.5 kWh
